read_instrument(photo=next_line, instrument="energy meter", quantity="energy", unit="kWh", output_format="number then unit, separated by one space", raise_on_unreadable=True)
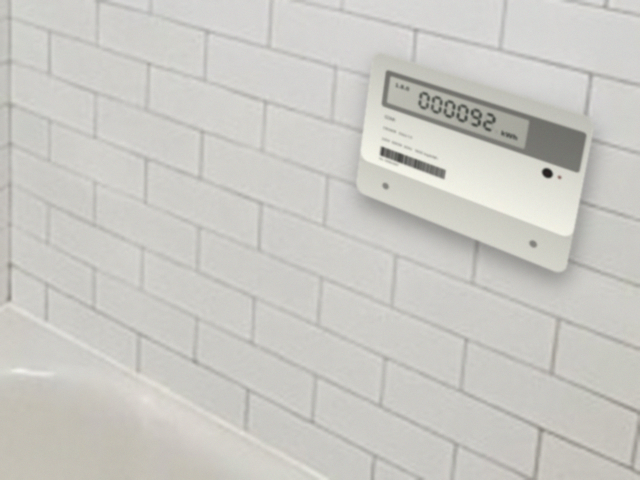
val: 92 kWh
